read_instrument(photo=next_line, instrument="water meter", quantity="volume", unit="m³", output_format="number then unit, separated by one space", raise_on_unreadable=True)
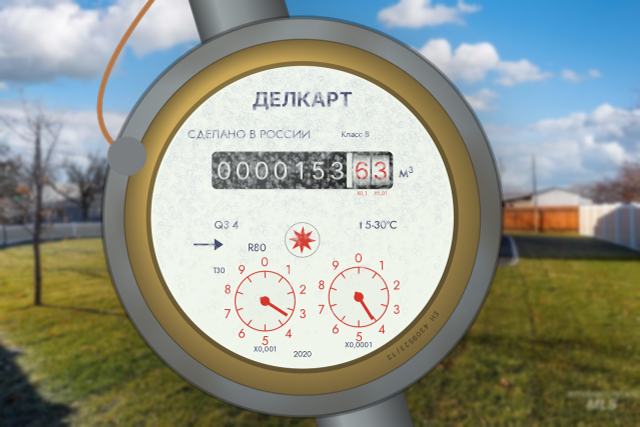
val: 153.6334 m³
